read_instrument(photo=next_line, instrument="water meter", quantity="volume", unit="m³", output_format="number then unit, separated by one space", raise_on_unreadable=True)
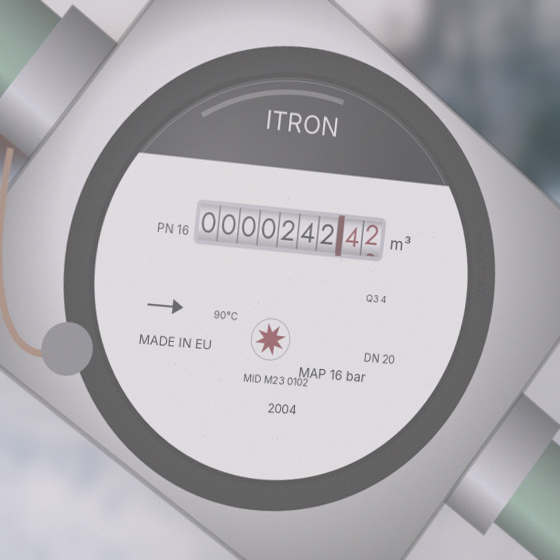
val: 242.42 m³
